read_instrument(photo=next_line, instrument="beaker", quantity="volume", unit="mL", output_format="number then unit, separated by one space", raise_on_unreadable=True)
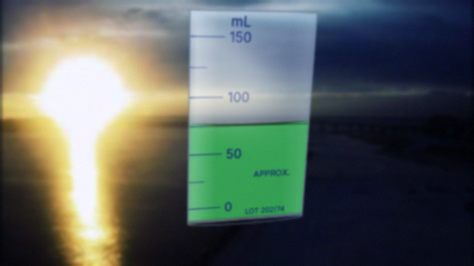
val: 75 mL
